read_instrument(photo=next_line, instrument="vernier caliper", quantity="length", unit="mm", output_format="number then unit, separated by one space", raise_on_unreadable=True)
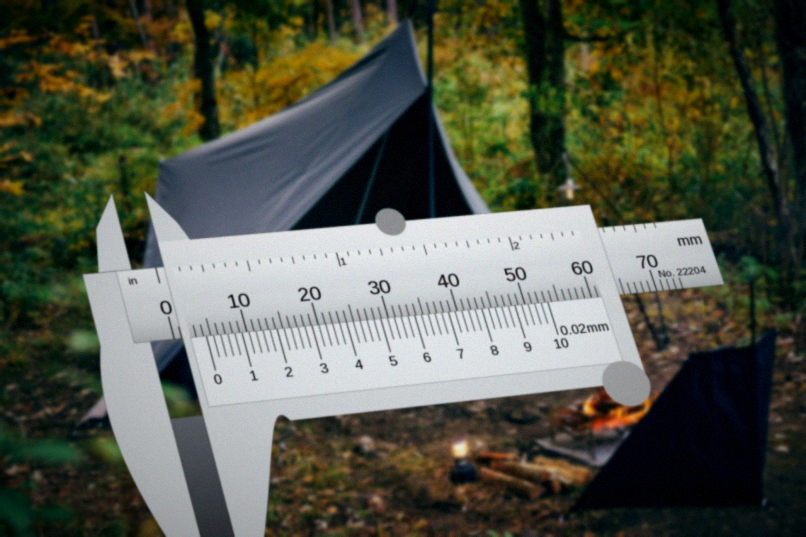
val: 4.4 mm
